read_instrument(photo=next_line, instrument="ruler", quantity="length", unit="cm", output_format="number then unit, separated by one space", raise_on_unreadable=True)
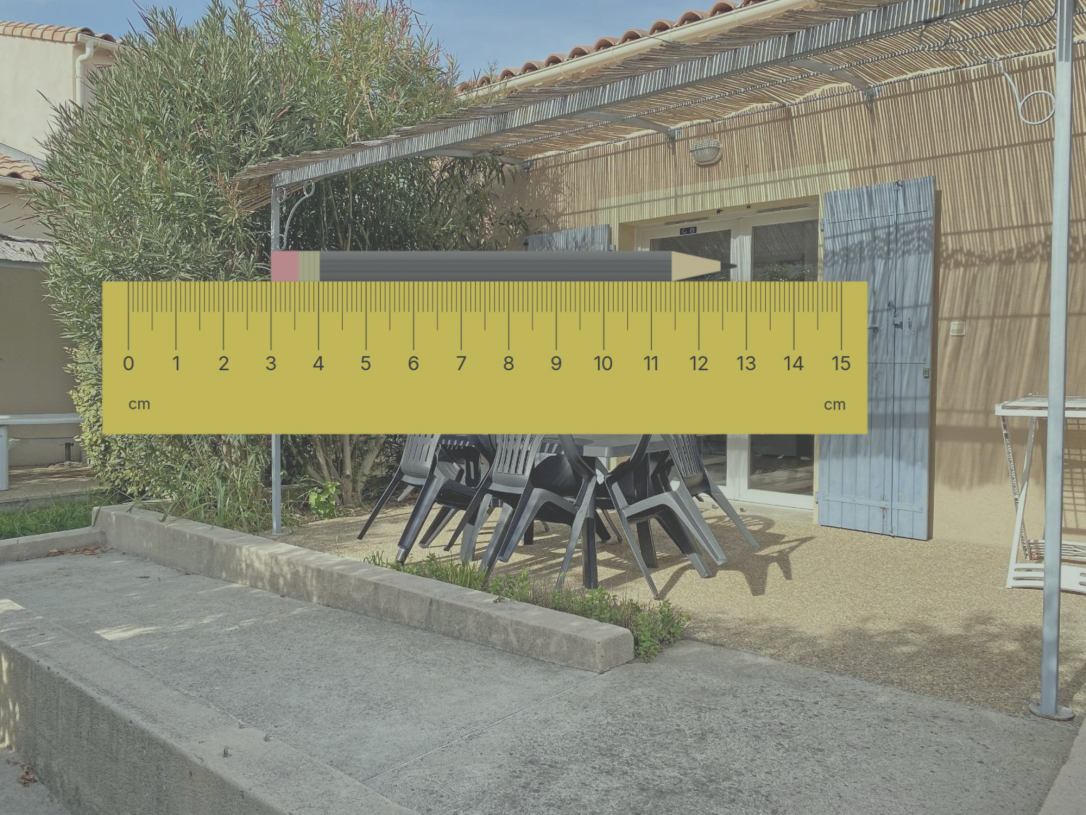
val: 9.8 cm
